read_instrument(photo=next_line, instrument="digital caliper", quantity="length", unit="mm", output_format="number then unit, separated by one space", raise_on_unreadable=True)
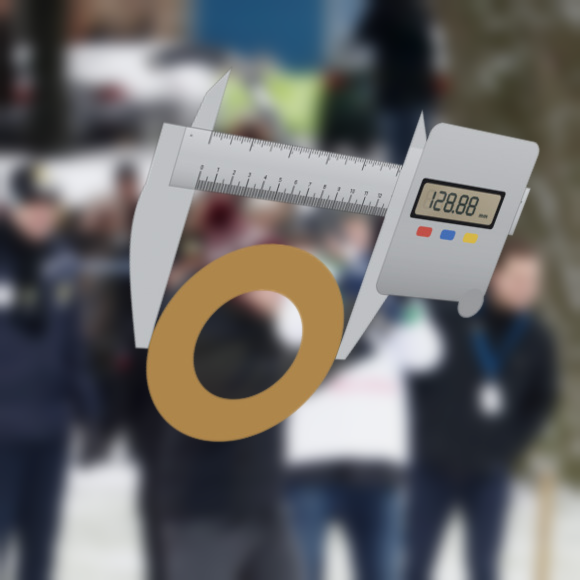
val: 128.88 mm
